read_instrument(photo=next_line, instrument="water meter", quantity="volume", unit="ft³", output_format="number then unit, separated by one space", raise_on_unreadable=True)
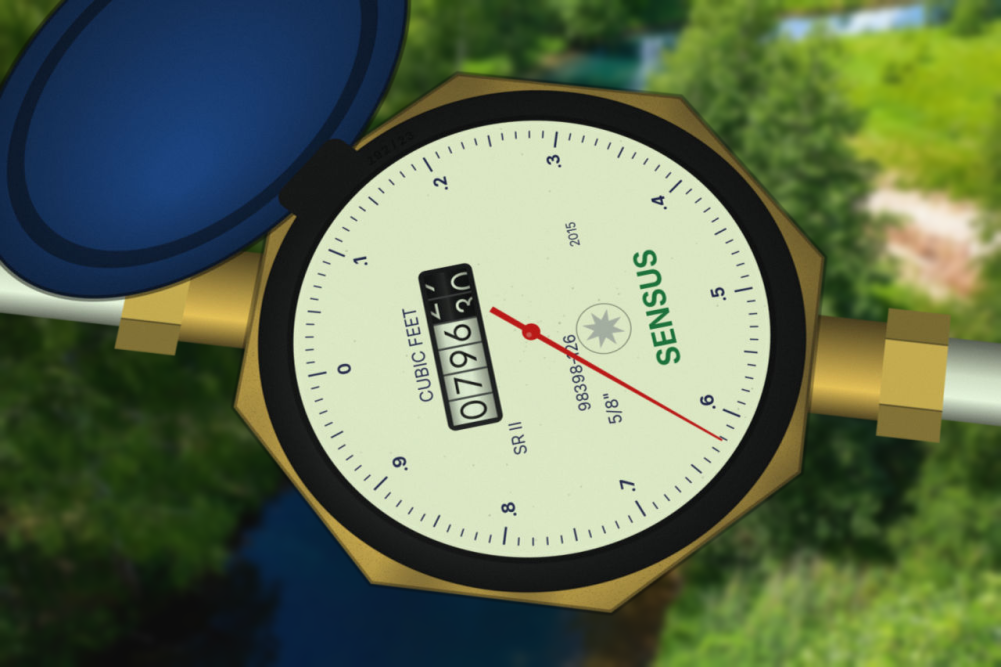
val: 79629.62 ft³
